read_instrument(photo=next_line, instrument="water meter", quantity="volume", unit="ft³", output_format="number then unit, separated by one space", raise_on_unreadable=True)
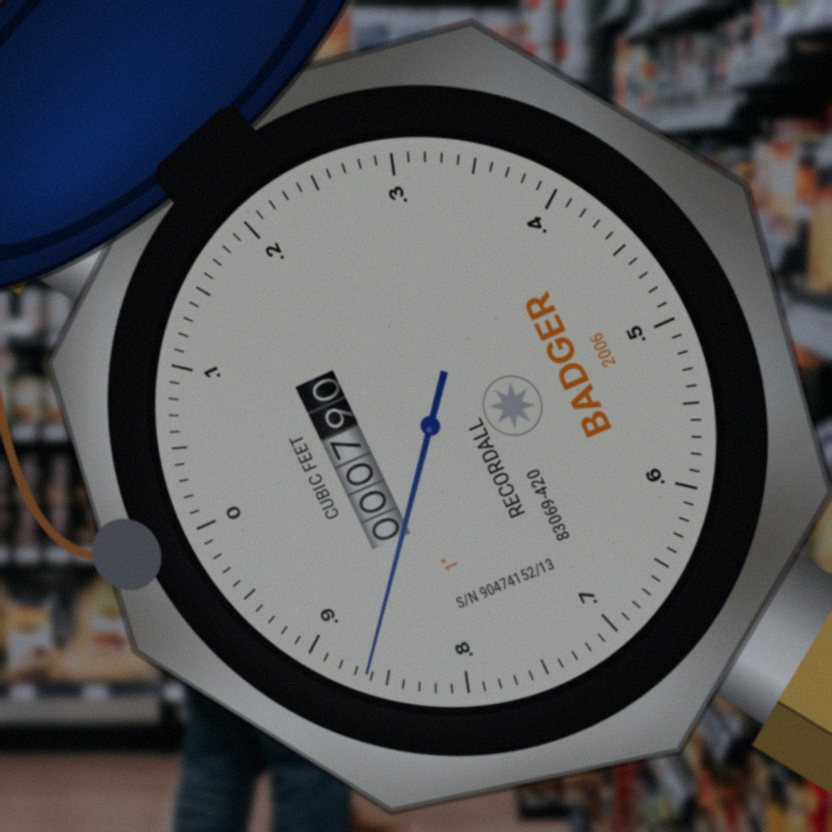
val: 789.86 ft³
